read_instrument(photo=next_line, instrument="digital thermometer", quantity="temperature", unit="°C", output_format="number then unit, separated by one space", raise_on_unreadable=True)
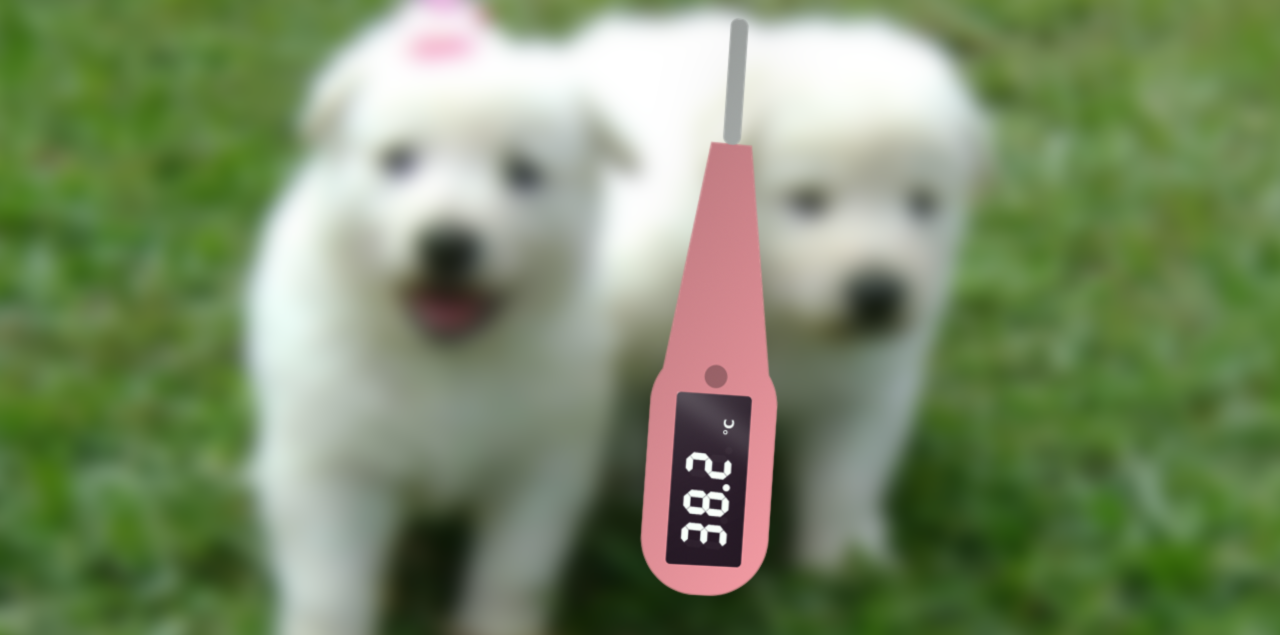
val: 38.2 °C
